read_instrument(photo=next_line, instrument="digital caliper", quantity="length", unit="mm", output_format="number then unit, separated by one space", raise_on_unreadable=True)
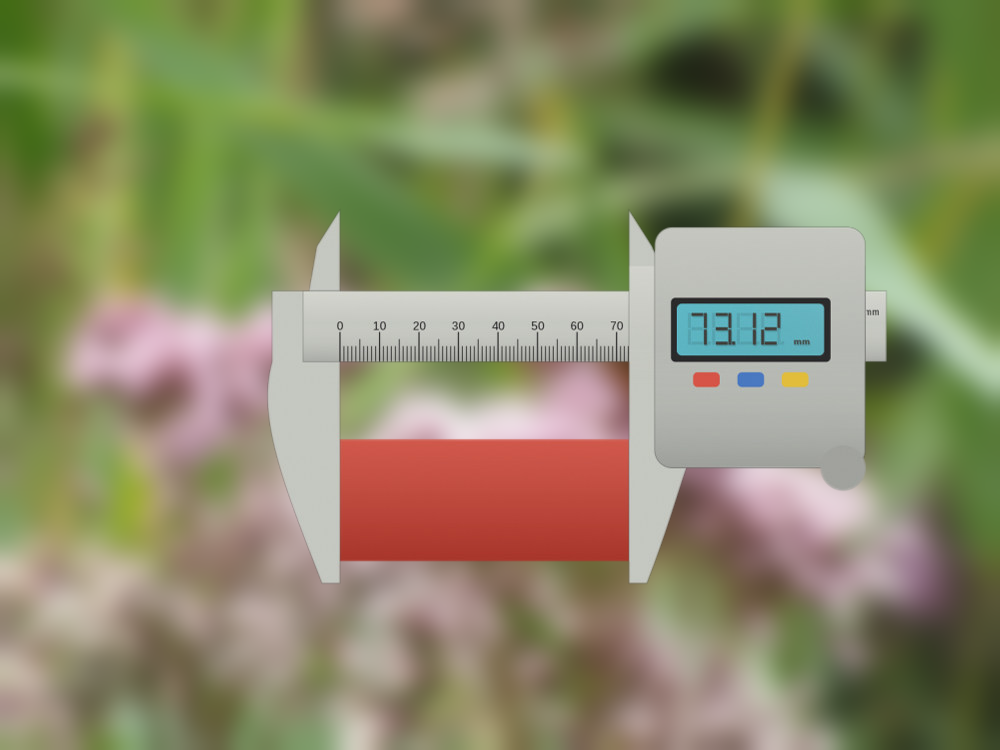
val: 73.12 mm
